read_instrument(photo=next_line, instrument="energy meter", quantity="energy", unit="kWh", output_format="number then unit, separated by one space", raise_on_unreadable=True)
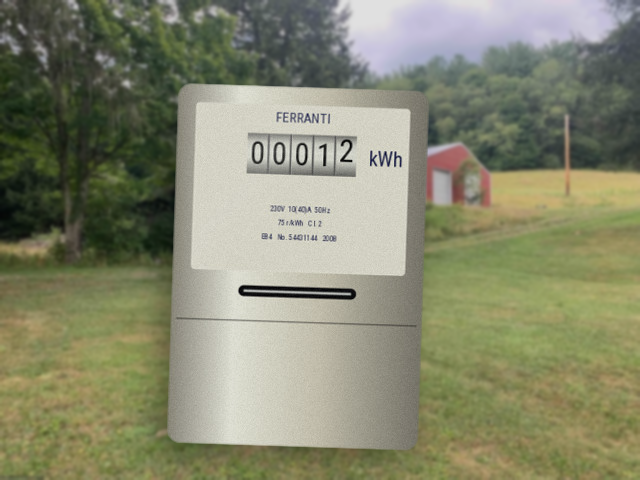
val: 12 kWh
